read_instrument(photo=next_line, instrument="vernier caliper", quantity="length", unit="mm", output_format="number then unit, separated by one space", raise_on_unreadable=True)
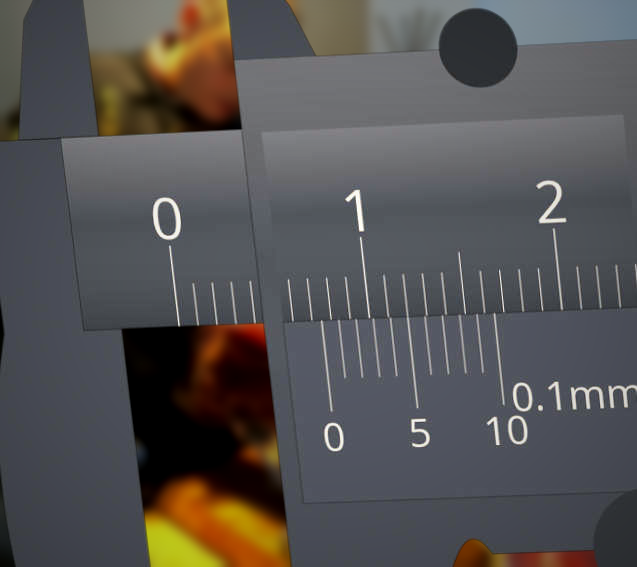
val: 7.5 mm
